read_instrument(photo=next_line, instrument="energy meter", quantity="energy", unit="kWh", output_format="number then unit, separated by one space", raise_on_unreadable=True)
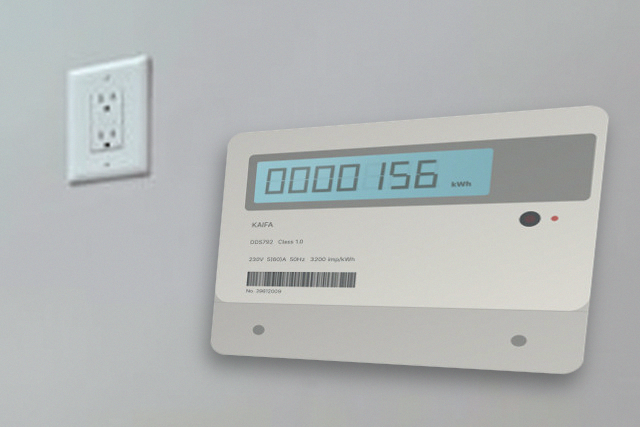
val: 156 kWh
